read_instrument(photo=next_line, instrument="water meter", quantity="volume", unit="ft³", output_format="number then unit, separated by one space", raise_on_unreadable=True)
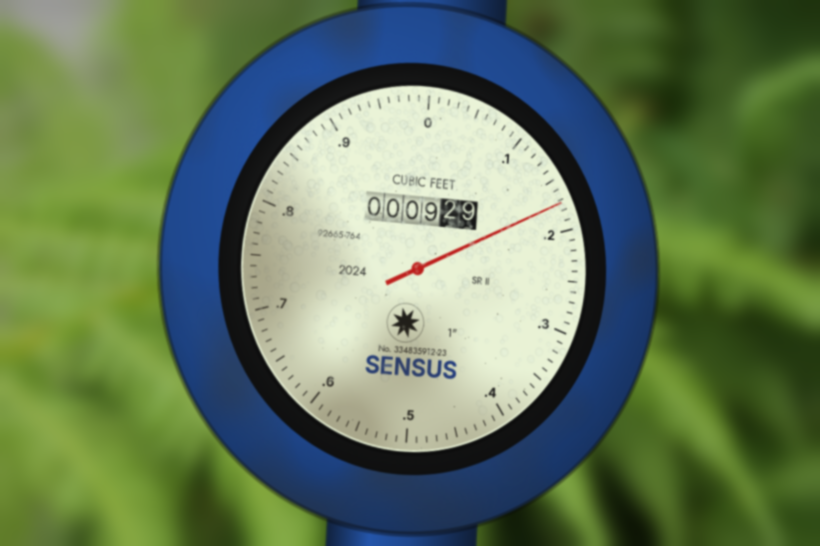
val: 929.17 ft³
